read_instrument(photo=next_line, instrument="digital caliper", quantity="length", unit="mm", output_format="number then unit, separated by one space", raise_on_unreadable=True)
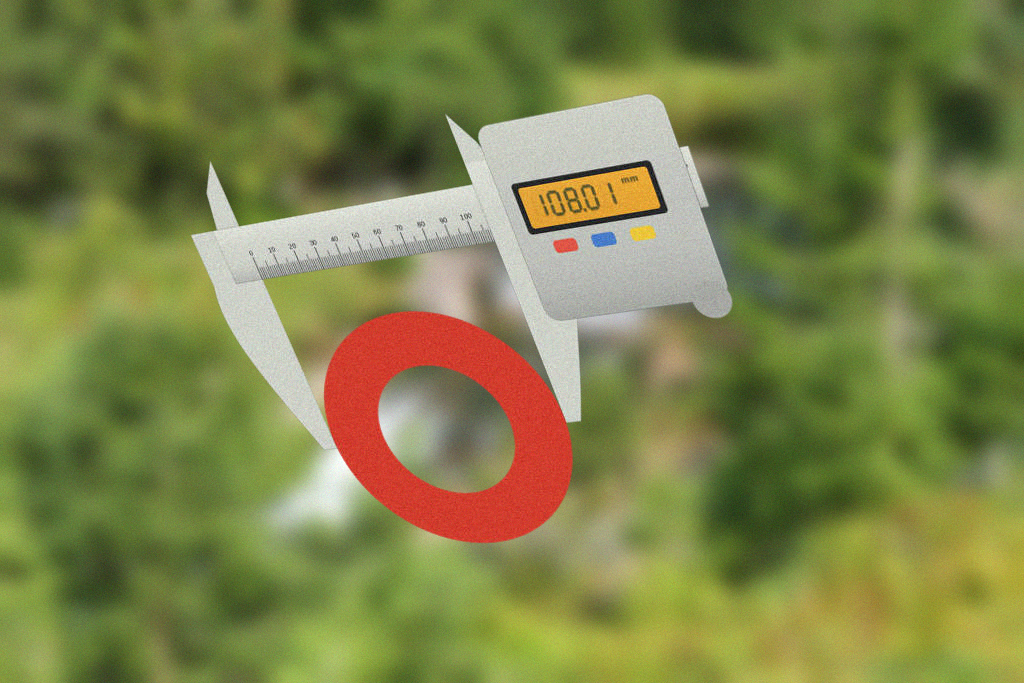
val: 108.01 mm
